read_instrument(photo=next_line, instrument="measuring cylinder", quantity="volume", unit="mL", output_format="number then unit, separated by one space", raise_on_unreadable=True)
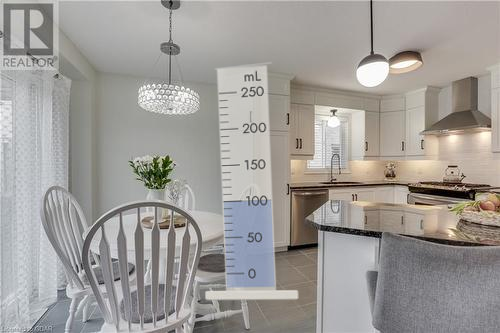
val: 100 mL
